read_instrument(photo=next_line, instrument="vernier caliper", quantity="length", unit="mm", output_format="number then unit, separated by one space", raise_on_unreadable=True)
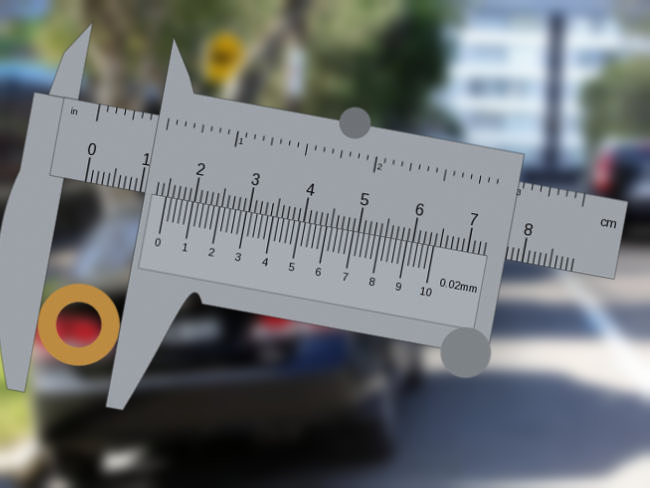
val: 14.8 mm
